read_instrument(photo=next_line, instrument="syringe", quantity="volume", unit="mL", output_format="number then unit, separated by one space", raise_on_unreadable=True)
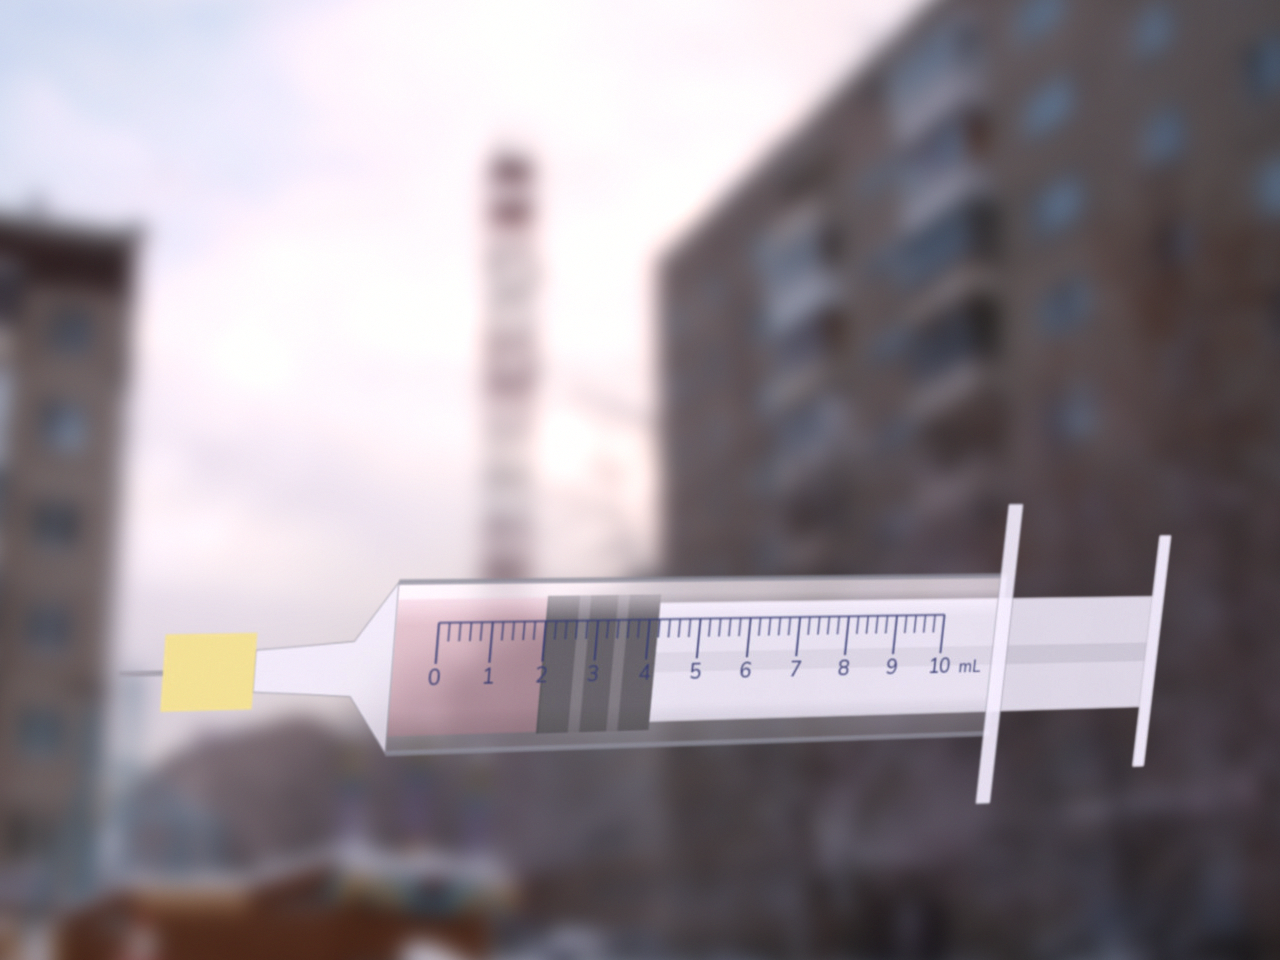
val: 2 mL
